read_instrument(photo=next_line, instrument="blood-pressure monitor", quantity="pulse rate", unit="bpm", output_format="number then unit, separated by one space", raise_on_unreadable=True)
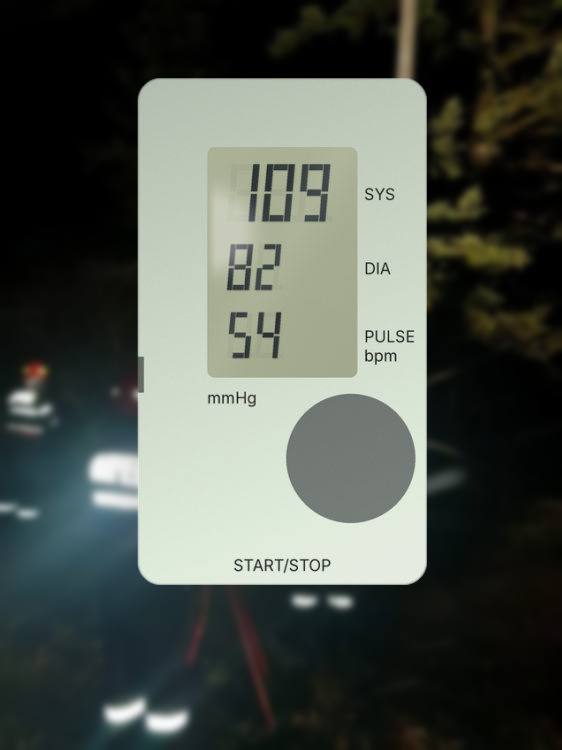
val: 54 bpm
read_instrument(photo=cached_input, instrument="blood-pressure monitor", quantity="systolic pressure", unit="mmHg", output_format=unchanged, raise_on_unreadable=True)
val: 109 mmHg
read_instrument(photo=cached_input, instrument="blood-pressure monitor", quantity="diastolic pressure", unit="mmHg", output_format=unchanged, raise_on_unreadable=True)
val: 82 mmHg
